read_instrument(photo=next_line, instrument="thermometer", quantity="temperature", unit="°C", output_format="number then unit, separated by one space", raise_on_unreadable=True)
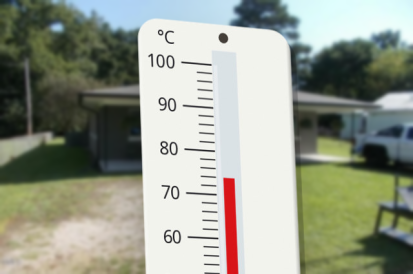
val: 74 °C
